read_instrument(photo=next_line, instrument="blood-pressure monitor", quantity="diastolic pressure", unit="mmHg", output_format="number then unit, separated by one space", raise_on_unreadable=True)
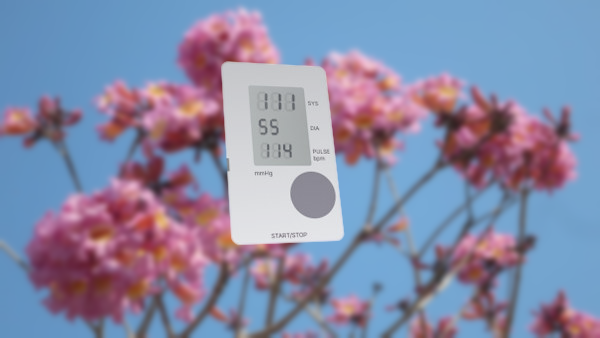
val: 55 mmHg
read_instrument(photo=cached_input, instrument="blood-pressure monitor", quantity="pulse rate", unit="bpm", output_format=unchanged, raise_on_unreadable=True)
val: 114 bpm
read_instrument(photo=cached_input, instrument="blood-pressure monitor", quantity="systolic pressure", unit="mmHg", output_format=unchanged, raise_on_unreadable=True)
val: 111 mmHg
